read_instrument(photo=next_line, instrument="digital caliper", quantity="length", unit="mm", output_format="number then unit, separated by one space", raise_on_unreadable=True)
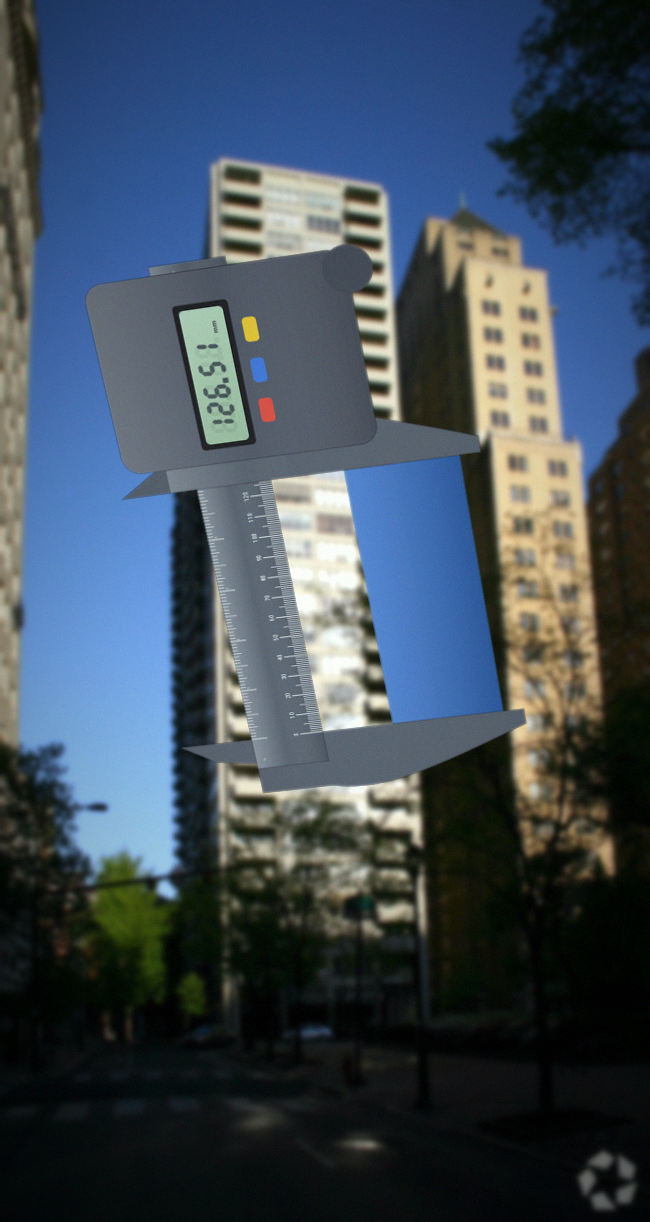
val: 126.51 mm
